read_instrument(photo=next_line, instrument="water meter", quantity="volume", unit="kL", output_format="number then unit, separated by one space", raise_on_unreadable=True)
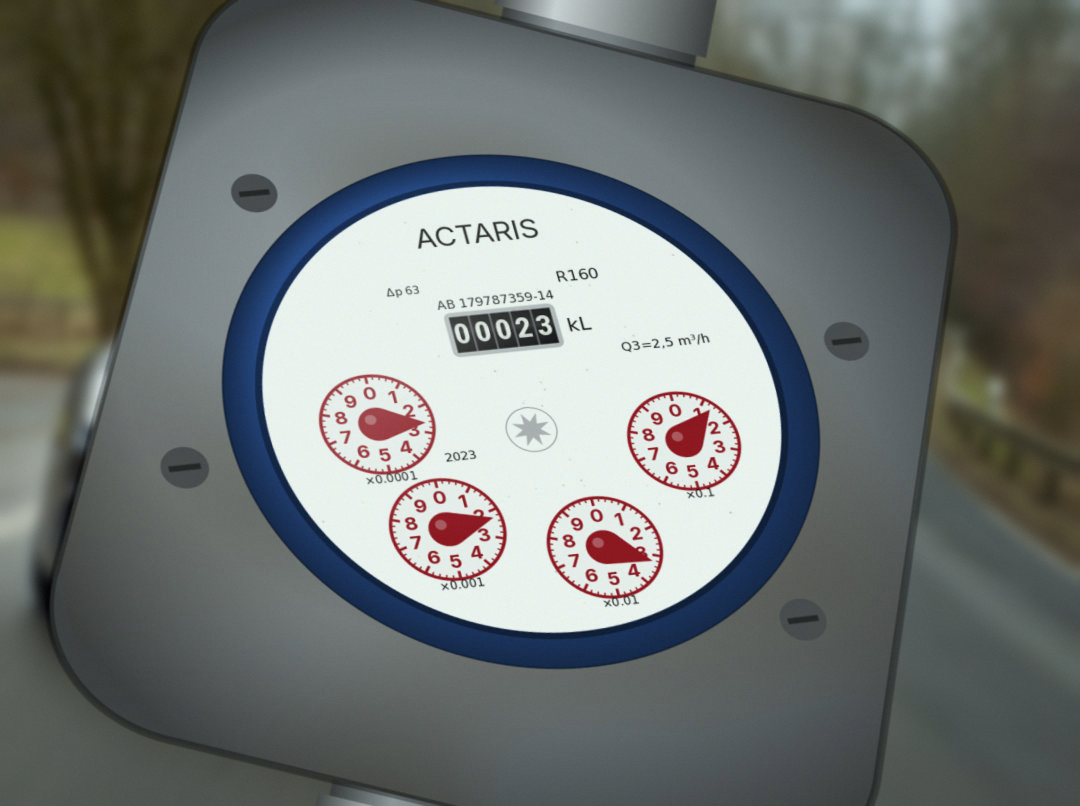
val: 23.1322 kL
